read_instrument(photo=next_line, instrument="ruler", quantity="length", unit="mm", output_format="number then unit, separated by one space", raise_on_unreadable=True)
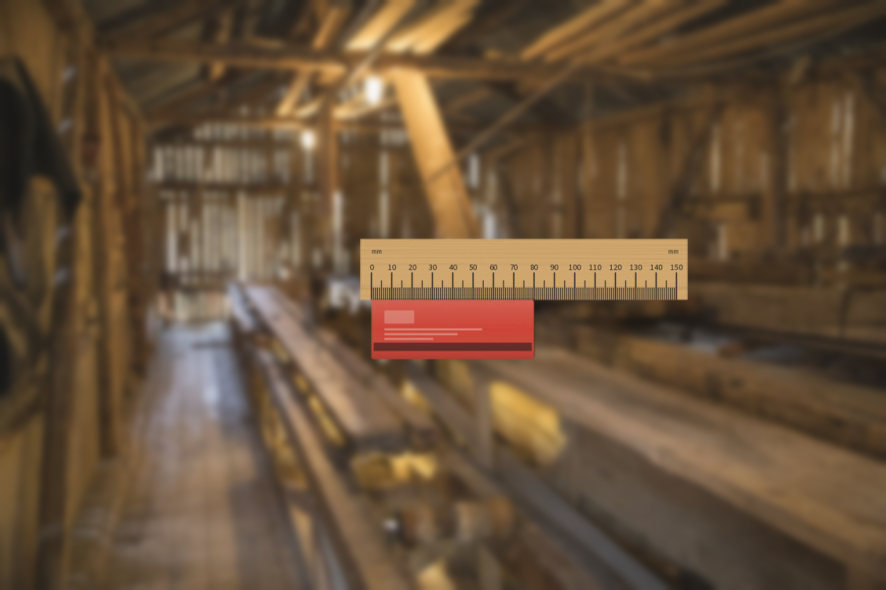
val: 80 mm
